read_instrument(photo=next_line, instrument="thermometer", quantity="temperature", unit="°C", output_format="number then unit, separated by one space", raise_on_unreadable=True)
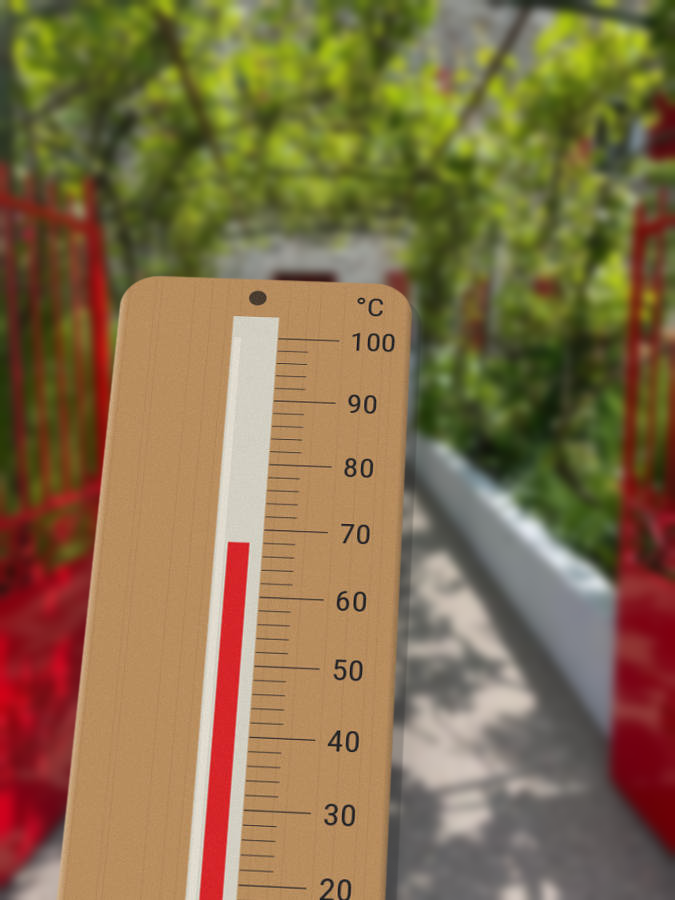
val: 68 °C
